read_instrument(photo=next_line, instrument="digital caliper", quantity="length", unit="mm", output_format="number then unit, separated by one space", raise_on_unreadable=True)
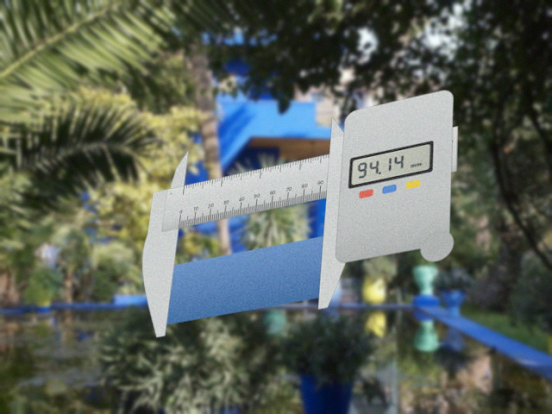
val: 94.14 mm
